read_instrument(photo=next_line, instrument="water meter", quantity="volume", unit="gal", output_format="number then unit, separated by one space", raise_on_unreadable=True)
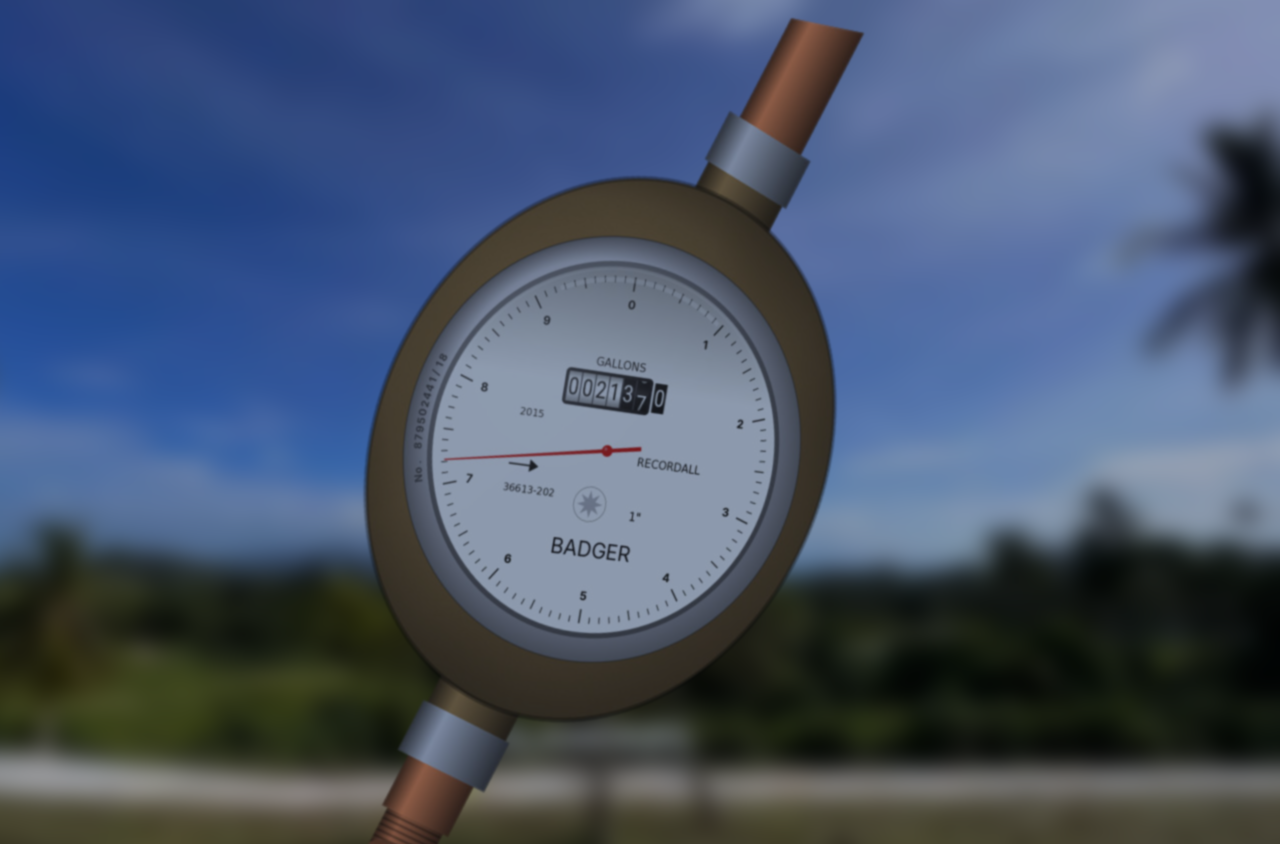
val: 21367.2 gal
